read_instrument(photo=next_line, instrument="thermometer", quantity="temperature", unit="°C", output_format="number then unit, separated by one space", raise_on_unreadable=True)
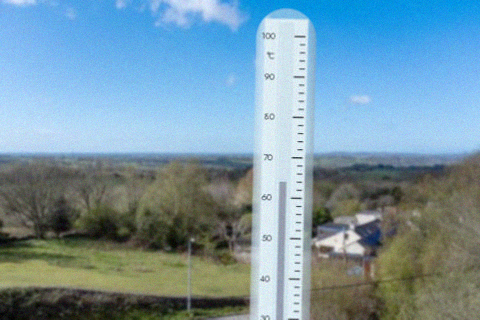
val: 64 °C
